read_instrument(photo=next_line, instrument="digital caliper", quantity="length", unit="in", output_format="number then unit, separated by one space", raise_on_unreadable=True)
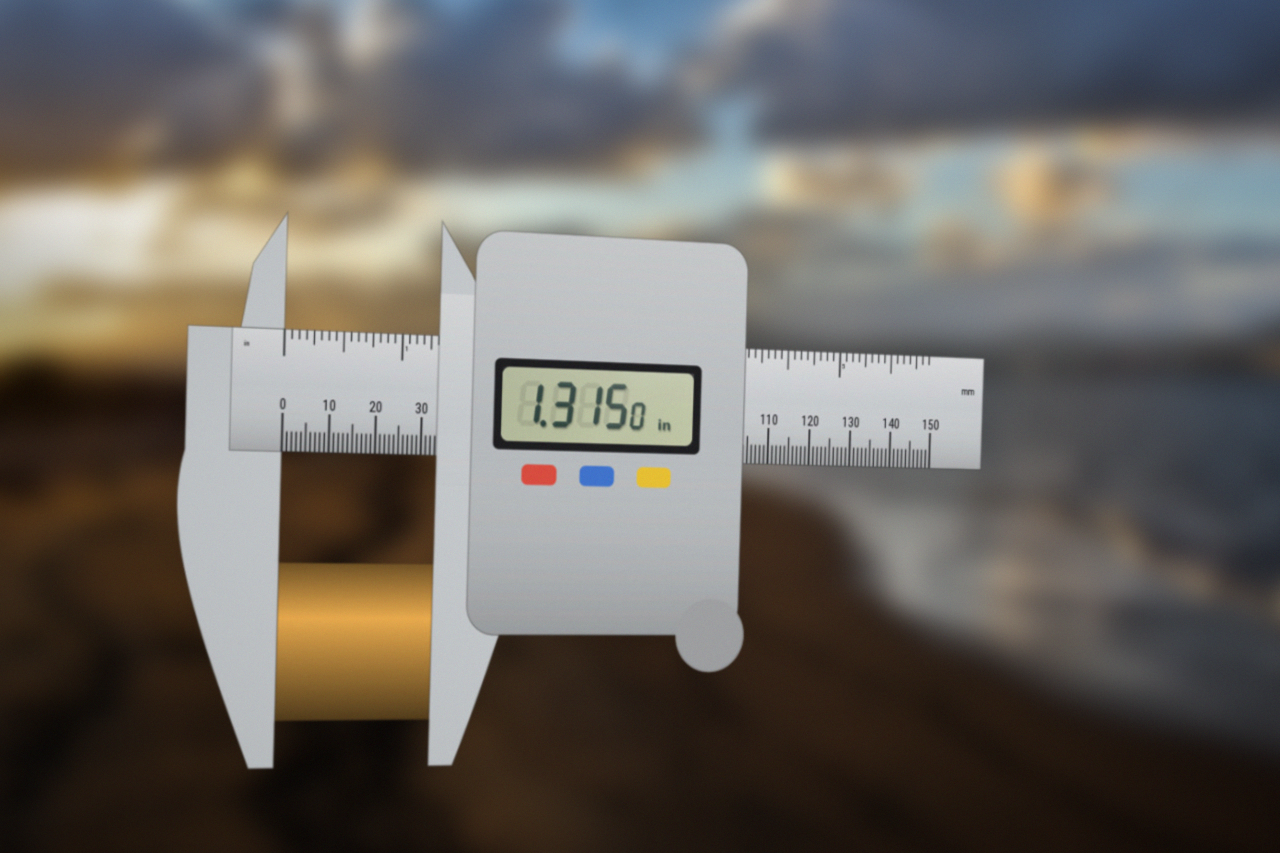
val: 1.3150 in
